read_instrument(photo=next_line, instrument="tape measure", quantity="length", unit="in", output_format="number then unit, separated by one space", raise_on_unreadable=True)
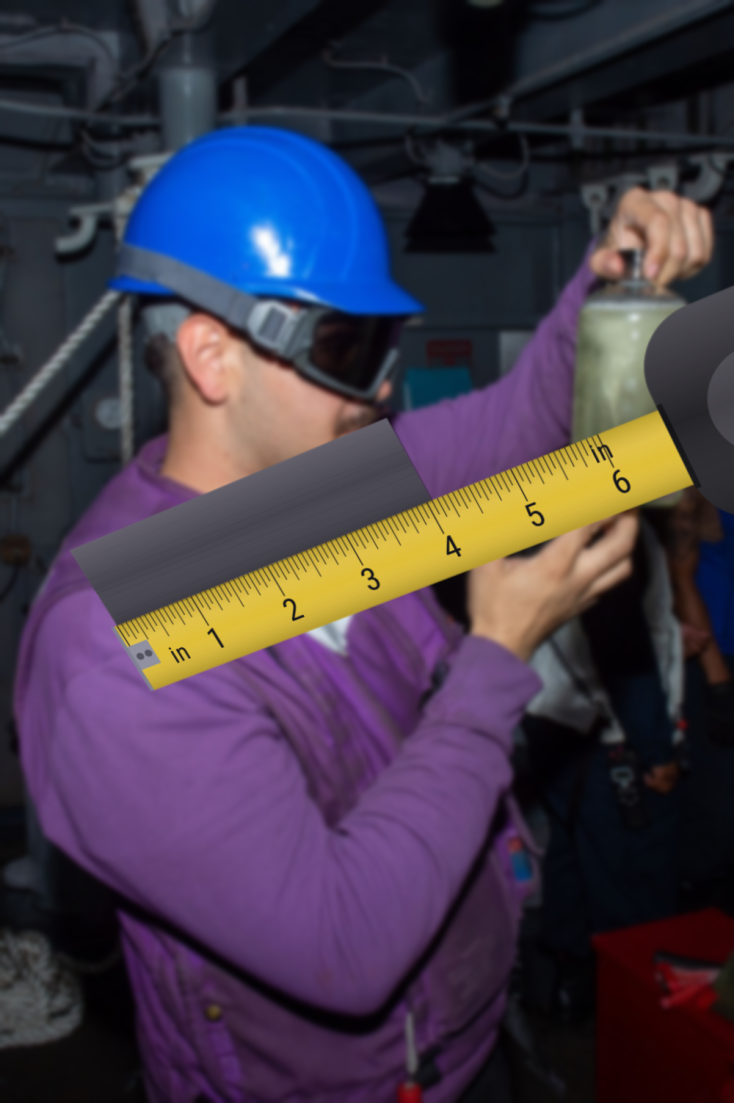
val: 4.0625 in
